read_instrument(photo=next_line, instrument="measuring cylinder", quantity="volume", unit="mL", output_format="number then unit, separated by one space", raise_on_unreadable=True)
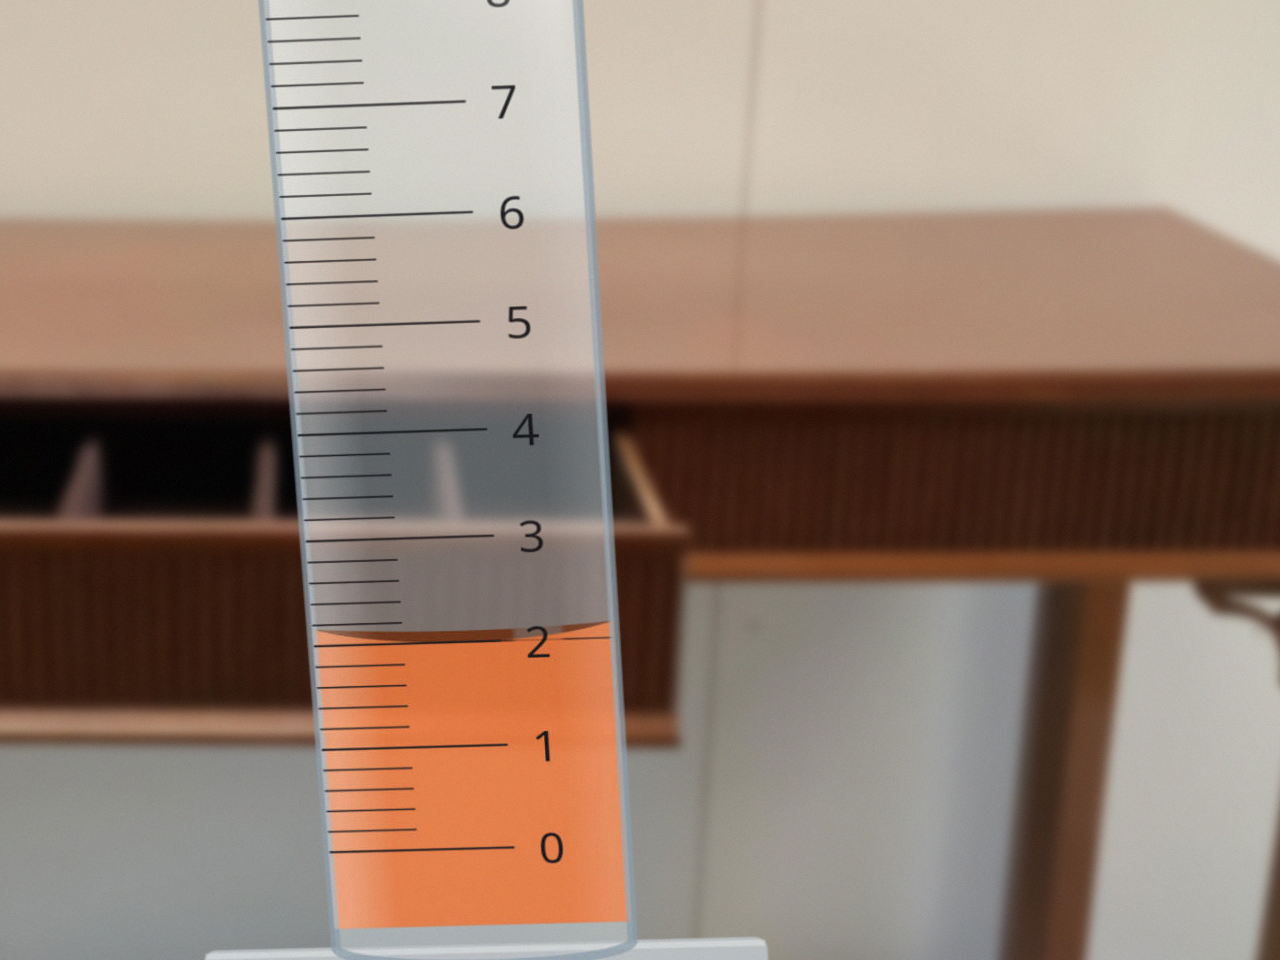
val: 2 mL
